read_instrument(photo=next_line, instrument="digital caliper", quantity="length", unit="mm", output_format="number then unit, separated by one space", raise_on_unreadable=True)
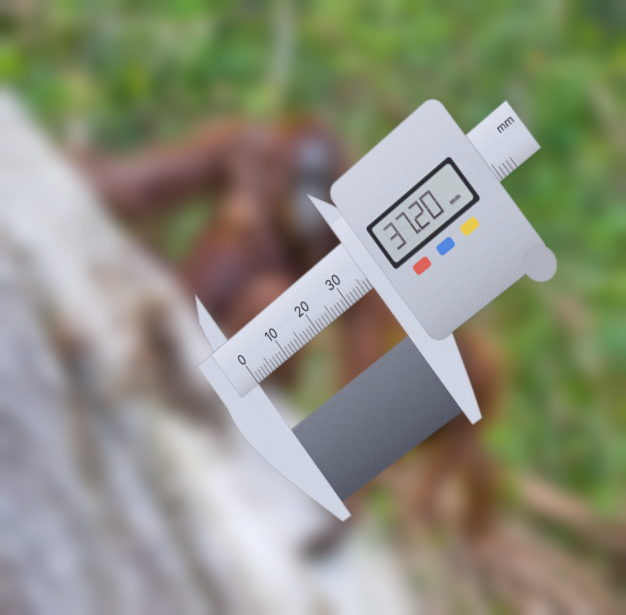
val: 37.20 mm
